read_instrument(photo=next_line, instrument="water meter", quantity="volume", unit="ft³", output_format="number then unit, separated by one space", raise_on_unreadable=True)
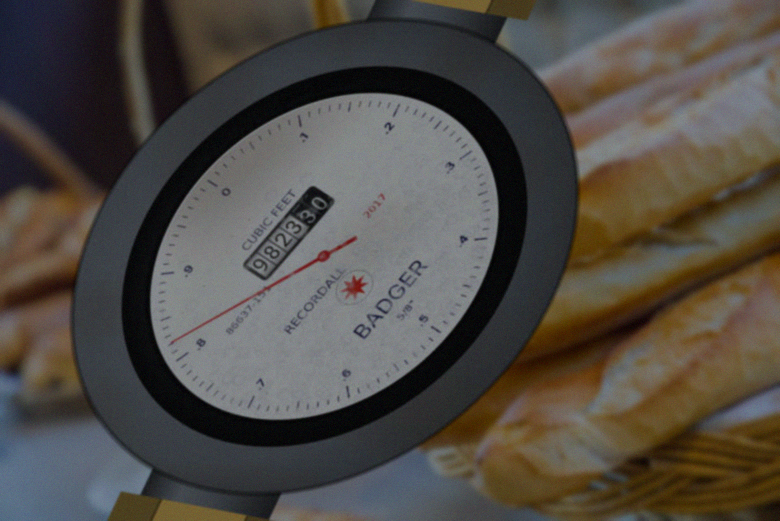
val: 982329.82 ft³
